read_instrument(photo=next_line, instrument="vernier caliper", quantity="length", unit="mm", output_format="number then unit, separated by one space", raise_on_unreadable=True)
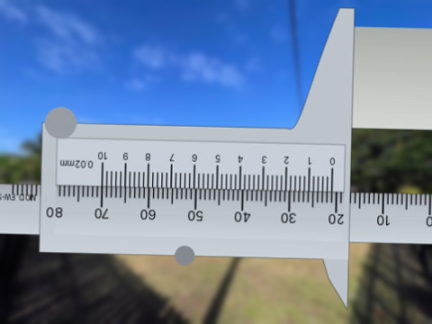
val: 21.0 mm
